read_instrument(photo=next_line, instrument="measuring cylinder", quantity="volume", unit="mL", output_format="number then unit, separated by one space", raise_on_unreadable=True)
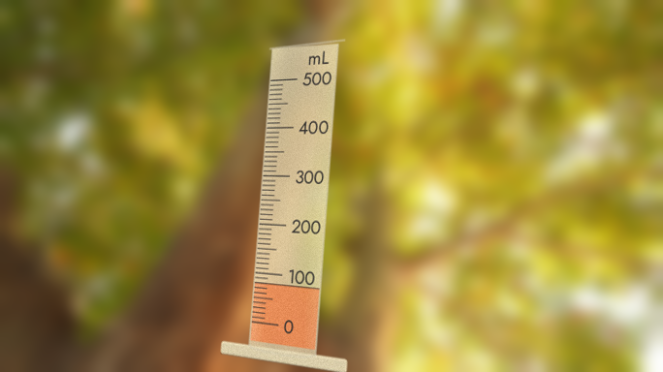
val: 80 mL
